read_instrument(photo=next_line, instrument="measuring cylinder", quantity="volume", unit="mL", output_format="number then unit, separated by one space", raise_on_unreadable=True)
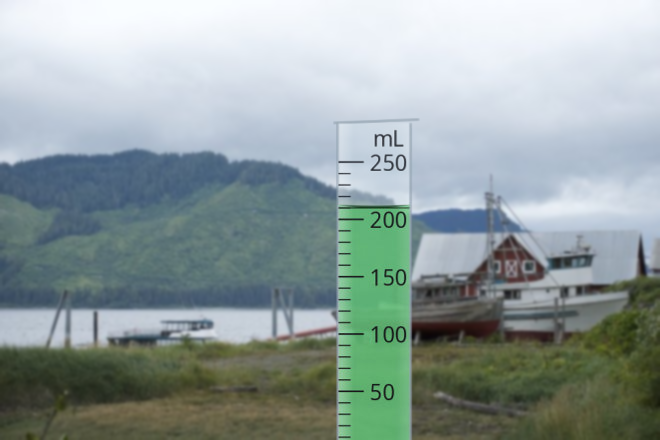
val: 210 mL
